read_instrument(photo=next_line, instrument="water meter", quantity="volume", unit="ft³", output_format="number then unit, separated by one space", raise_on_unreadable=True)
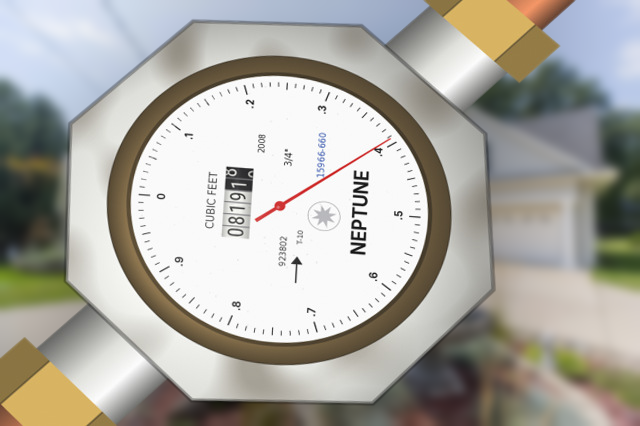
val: 81918.39 ft³
